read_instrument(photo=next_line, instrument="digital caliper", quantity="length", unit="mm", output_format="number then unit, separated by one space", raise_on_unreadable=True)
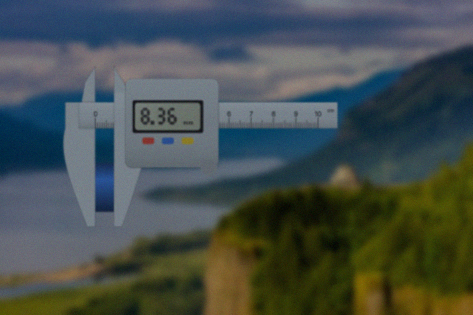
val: 8.36 mm
